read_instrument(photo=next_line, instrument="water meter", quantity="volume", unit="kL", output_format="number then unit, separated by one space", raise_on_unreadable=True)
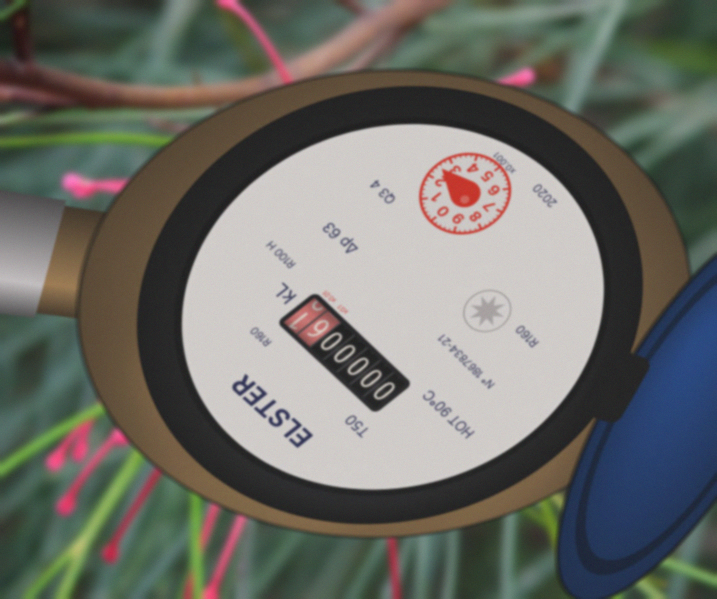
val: 0.612 kL
